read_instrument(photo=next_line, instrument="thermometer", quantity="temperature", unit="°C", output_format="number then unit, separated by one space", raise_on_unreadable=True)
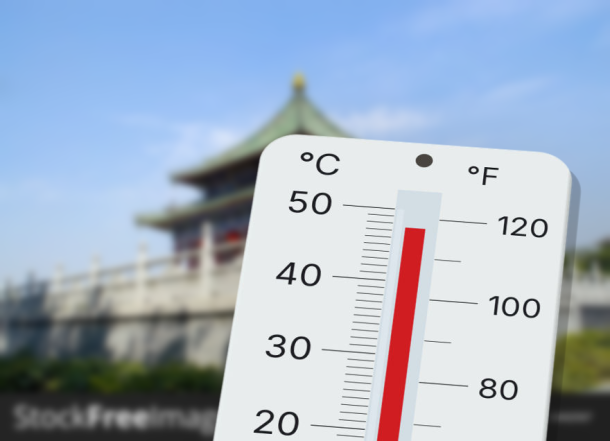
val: 47.5 °C
